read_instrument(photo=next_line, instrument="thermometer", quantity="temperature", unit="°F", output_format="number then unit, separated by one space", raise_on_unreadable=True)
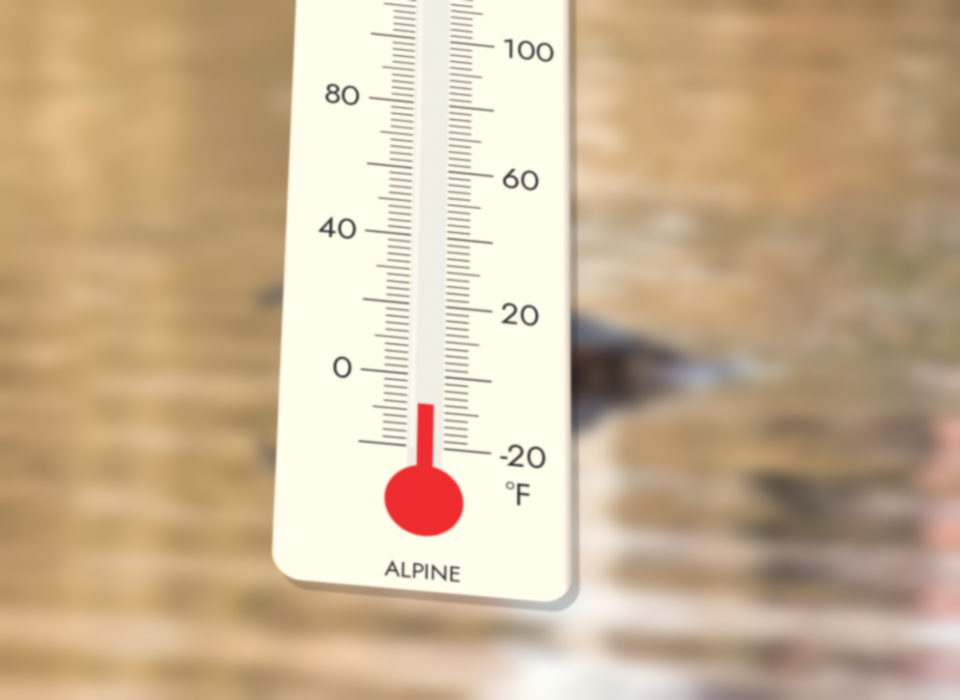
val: -8 °F
